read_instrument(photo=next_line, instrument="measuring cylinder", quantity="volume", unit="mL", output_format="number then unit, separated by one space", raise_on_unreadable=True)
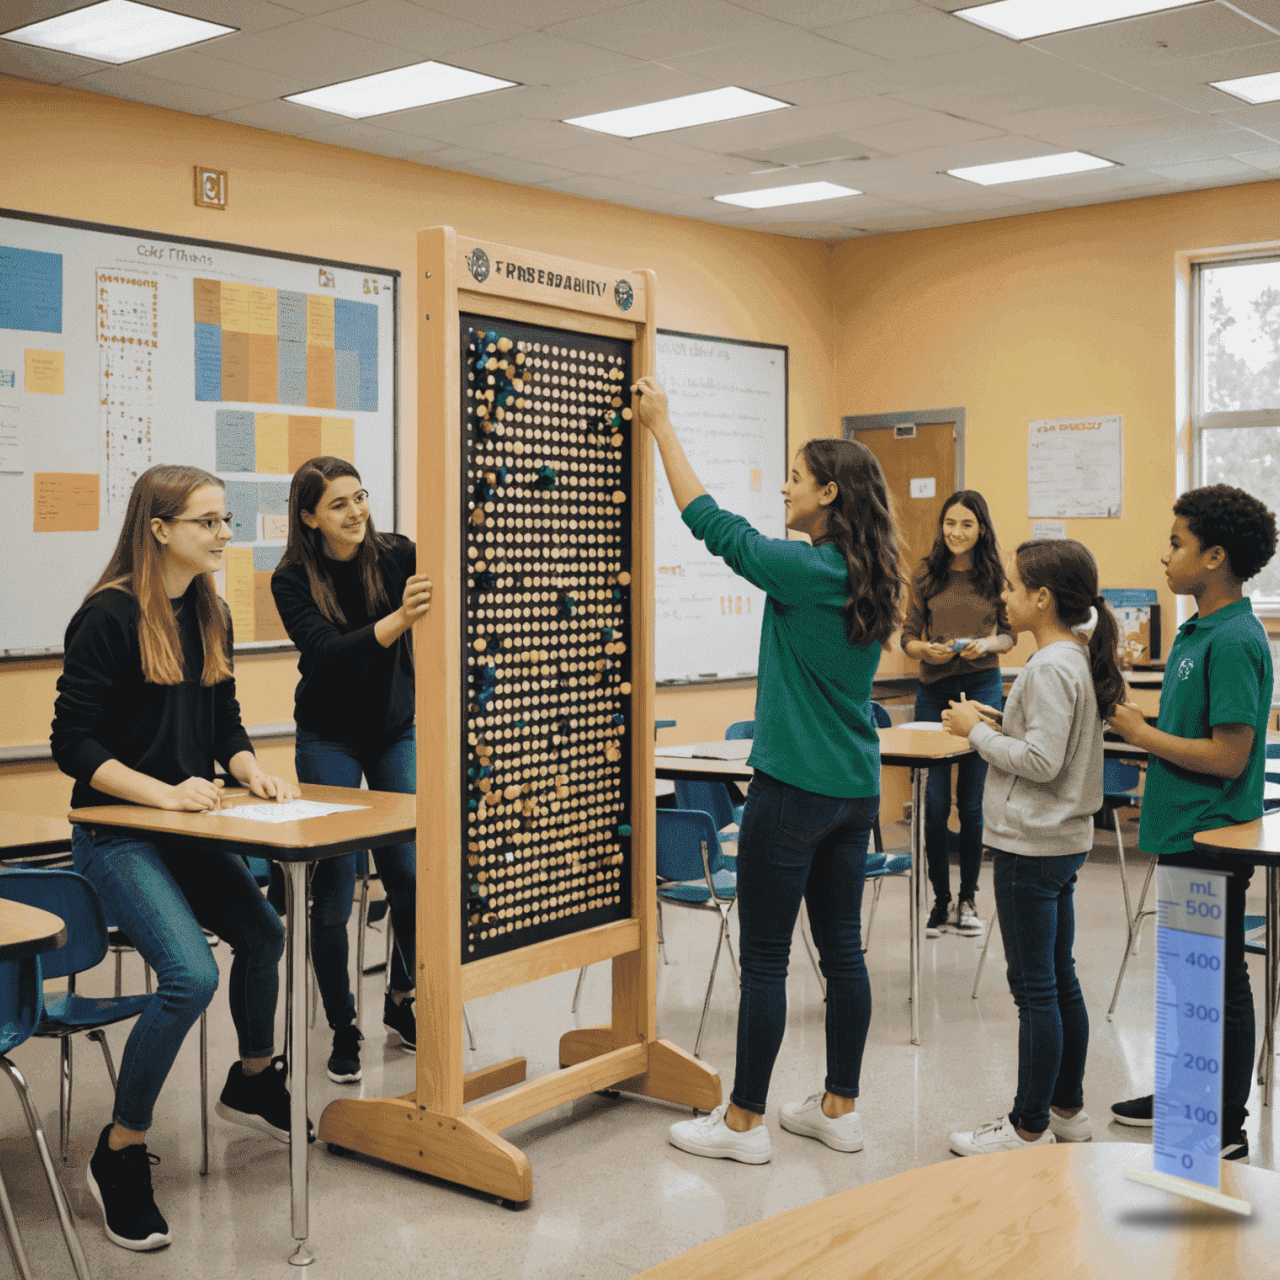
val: 450 mL
